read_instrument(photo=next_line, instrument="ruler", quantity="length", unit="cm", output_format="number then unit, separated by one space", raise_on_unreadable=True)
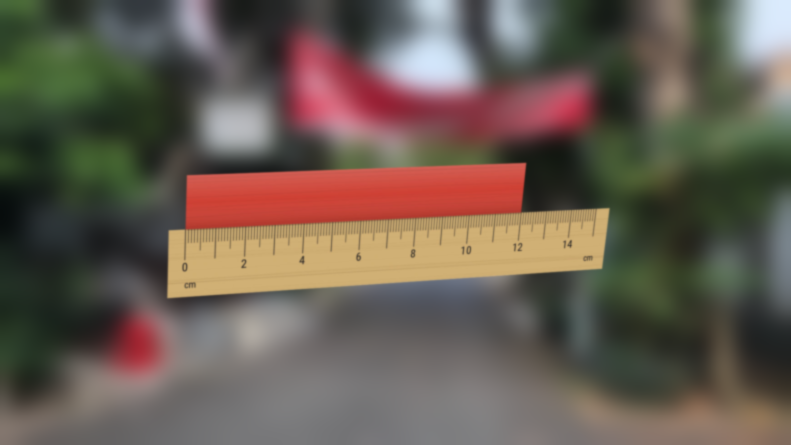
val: 12 cm
